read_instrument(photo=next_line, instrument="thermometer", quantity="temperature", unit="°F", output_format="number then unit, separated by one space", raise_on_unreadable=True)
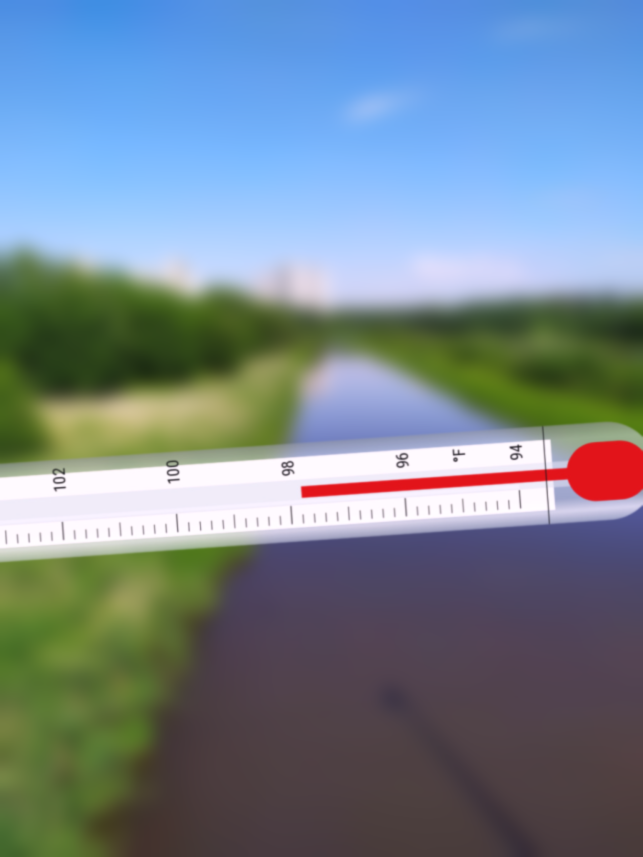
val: 97.8 °F
